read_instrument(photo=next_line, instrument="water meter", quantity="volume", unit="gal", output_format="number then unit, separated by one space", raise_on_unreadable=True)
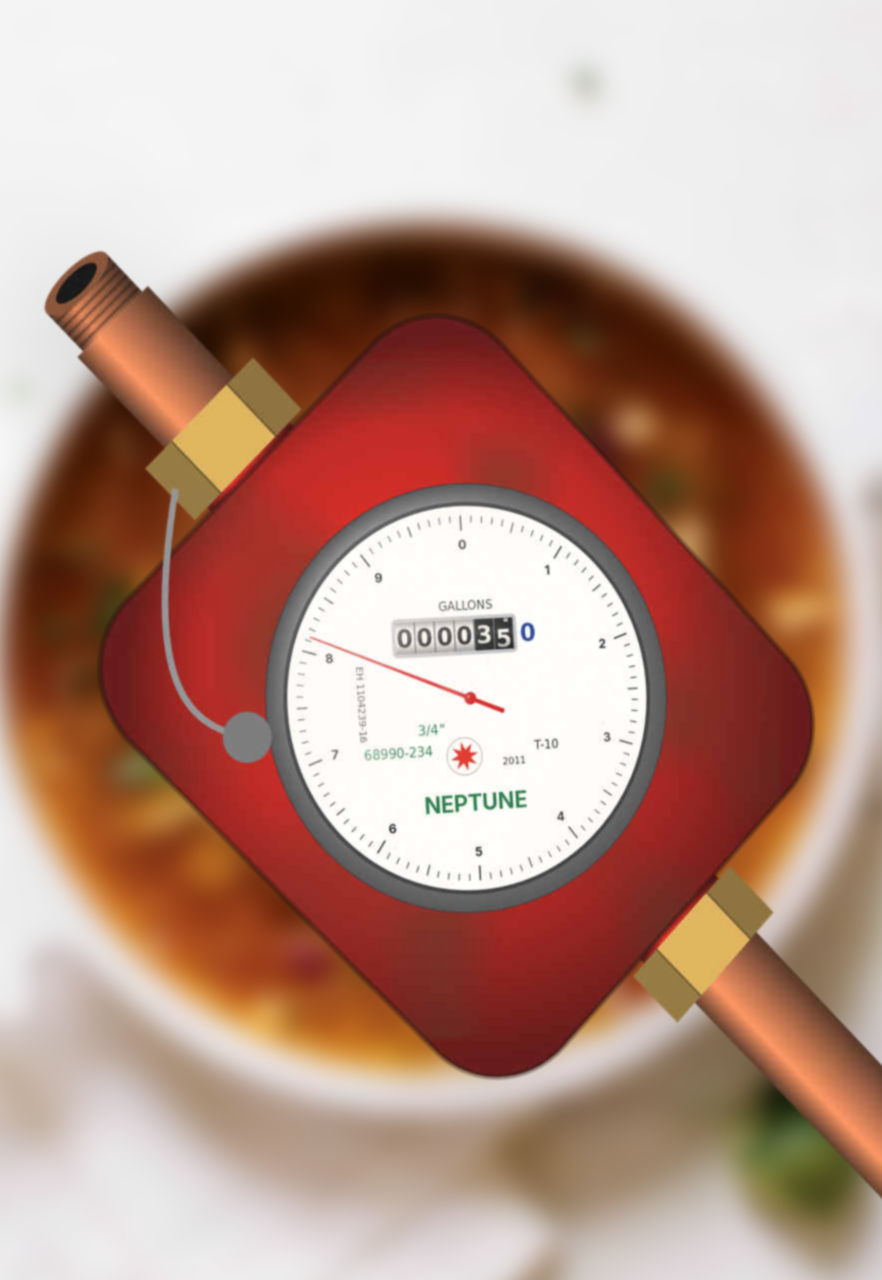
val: 348.1 gal
